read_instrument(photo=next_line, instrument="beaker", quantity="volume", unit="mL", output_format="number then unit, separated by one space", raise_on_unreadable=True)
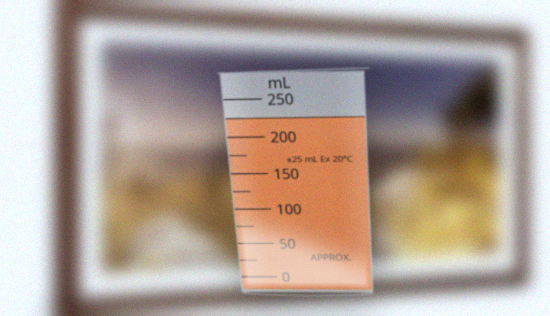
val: 225 mL
